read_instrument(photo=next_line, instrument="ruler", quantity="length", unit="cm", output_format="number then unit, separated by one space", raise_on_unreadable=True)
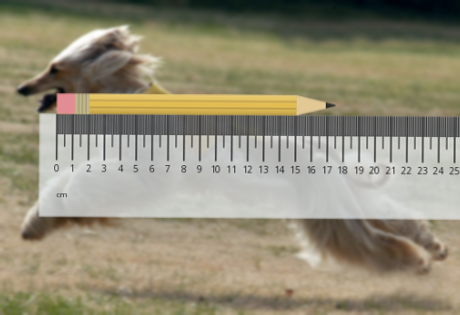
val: 17.5 cm
